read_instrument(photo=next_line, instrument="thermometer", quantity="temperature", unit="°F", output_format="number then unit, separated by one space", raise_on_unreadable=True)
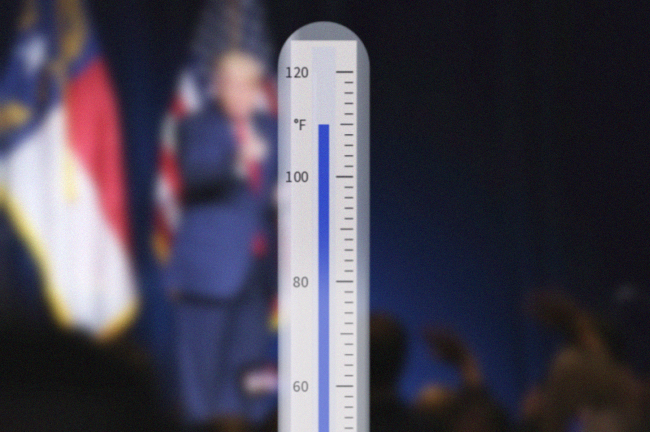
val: 110 °F
